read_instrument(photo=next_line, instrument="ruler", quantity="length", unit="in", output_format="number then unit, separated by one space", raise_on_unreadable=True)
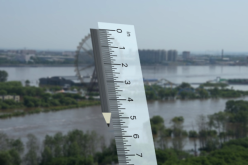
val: 5.5 in
